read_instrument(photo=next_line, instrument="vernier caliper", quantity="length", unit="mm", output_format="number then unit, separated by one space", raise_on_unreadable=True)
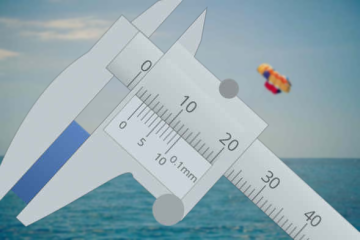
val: 4.0 mm
